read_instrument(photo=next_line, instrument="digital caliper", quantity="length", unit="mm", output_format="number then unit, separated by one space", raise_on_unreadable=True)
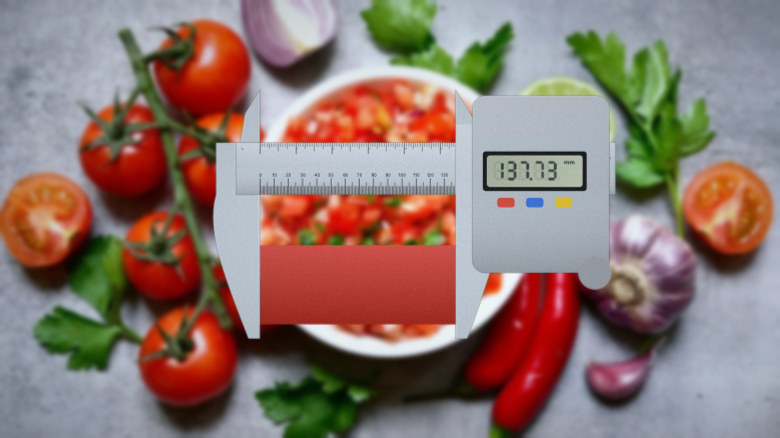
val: 137.73 mm
